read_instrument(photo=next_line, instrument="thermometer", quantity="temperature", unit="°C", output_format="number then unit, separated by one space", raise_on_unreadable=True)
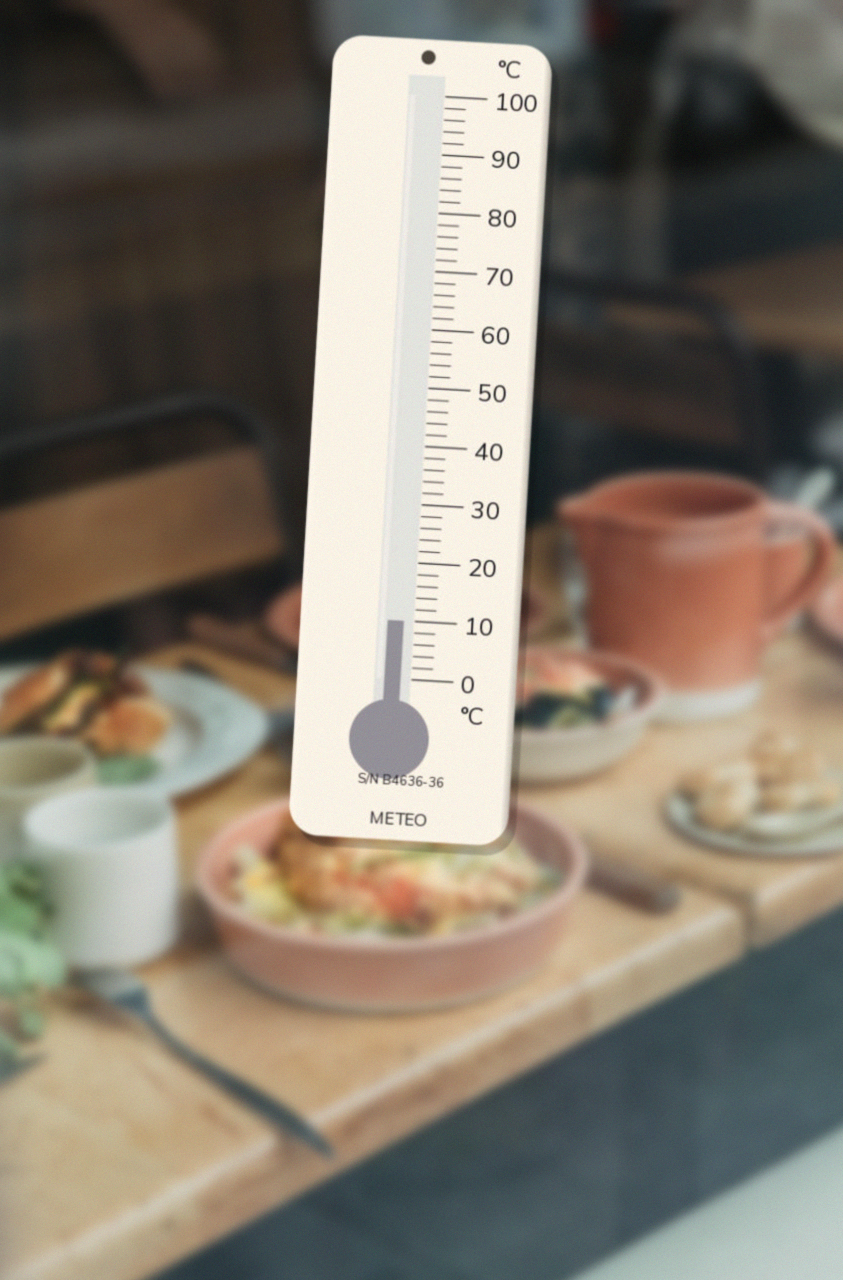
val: 10 °C
